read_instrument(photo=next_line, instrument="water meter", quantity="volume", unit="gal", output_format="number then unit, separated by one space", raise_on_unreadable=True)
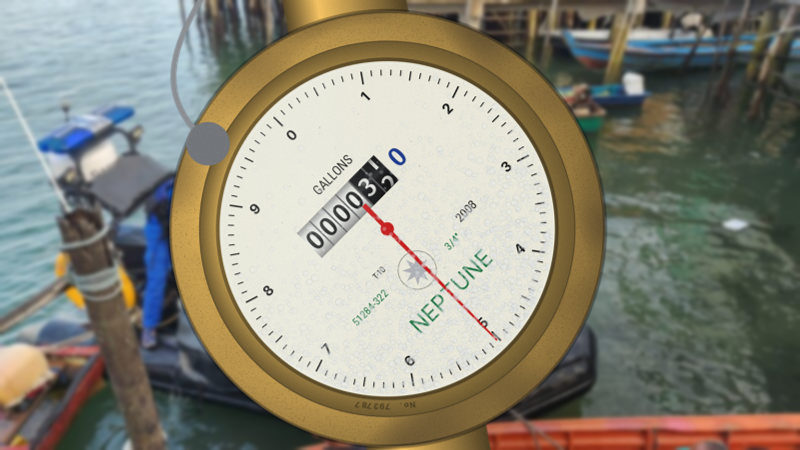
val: 315.0 gal
